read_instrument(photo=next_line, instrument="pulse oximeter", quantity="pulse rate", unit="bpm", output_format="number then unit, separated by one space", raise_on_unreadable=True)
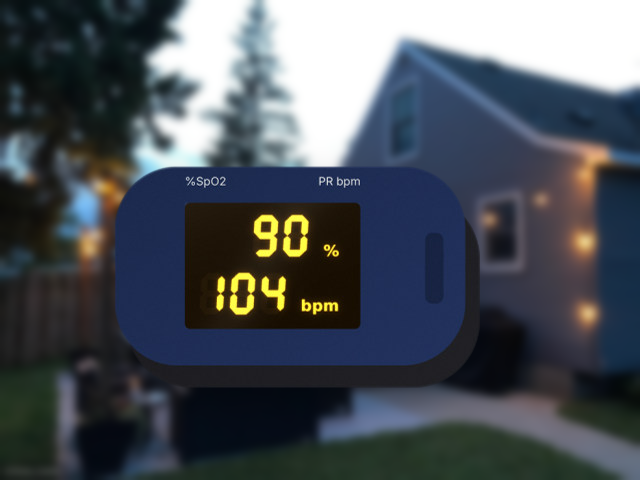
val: 104 bpm
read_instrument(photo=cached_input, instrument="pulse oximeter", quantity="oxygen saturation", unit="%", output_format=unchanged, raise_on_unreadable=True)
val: 90 %
